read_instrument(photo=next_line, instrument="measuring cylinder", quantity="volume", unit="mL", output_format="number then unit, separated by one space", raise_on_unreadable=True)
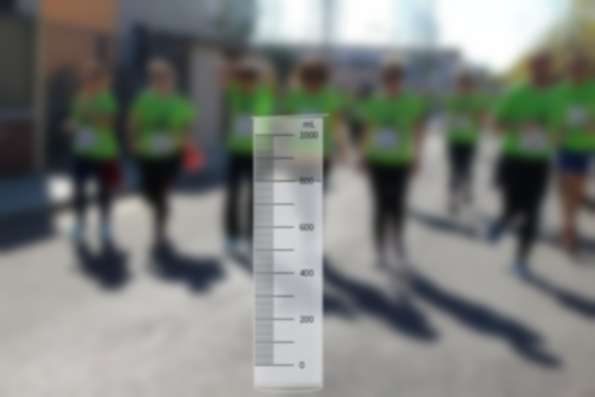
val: 800 mL
